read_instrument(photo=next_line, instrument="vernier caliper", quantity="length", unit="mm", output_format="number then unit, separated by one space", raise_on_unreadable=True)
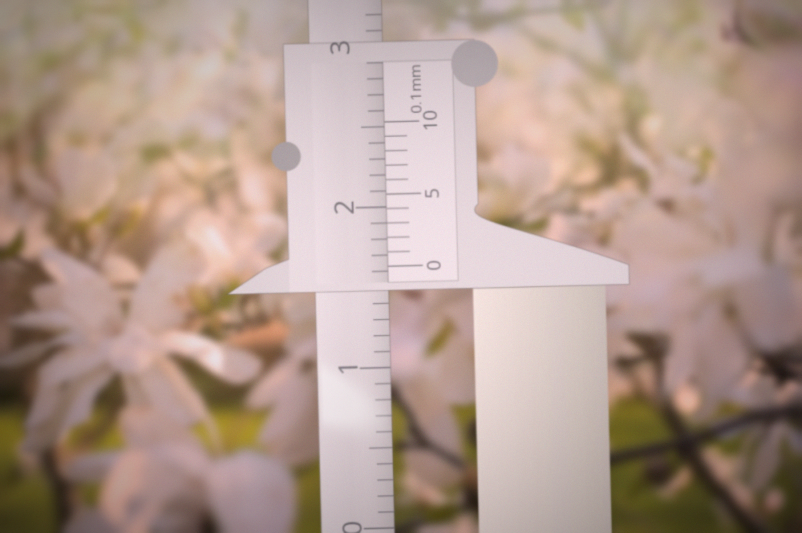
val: 16.3 mm
